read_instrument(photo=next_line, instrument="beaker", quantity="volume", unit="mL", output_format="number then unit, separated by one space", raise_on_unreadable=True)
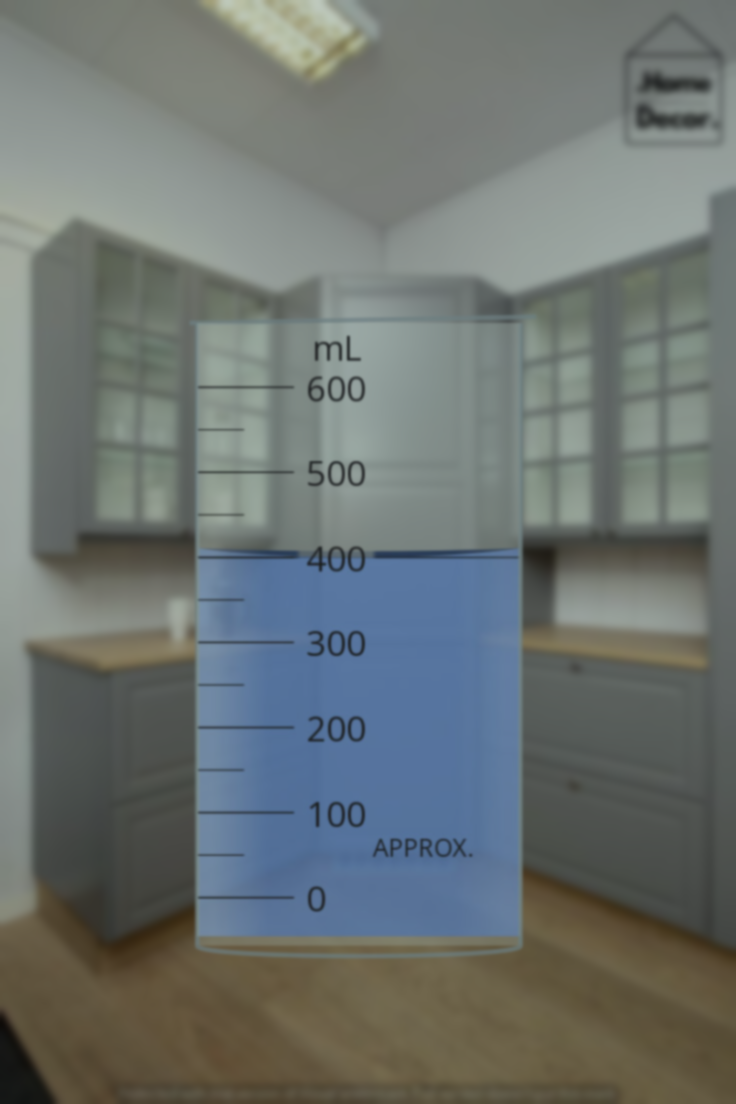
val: 400 mL
